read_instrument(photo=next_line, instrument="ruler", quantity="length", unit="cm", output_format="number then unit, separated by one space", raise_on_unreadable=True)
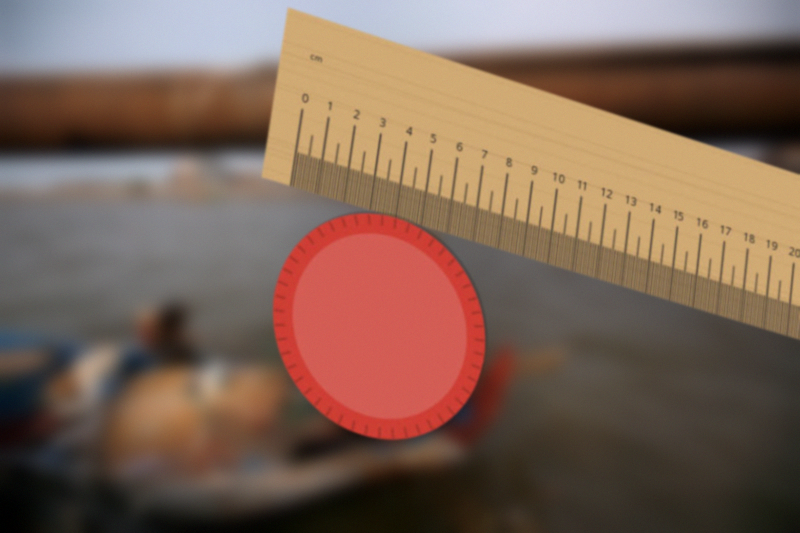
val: 8 cm
